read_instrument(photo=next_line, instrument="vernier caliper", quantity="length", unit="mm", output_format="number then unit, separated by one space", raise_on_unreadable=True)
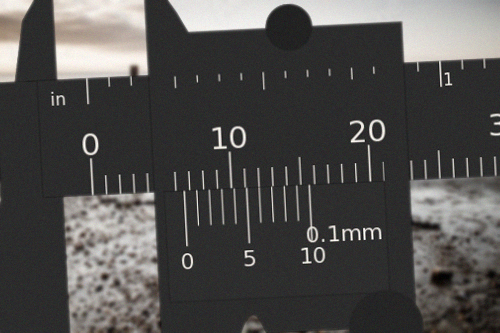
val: 6.6 mm
